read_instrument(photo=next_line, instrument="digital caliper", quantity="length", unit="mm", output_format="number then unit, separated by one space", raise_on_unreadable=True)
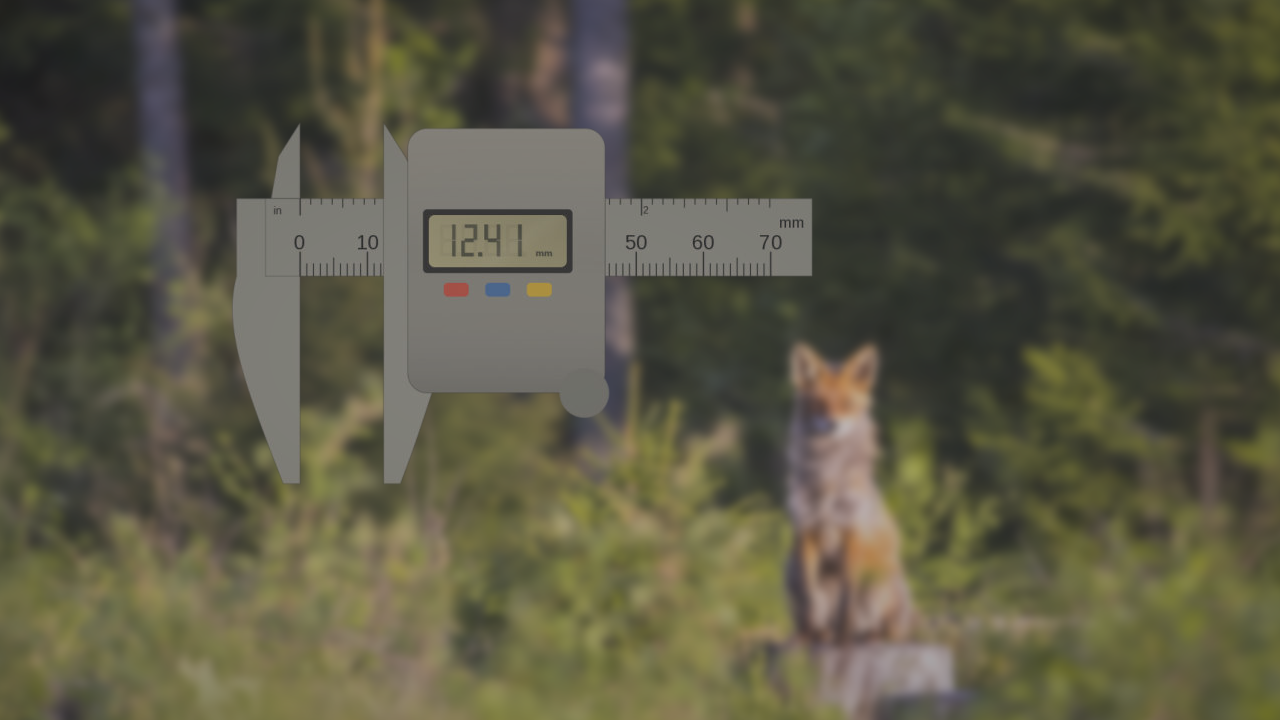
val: 12.41 mm
